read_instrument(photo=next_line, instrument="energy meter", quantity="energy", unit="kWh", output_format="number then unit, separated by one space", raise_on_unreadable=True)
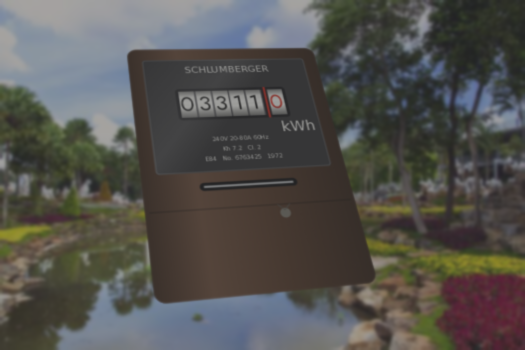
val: 3311.0 kWh
